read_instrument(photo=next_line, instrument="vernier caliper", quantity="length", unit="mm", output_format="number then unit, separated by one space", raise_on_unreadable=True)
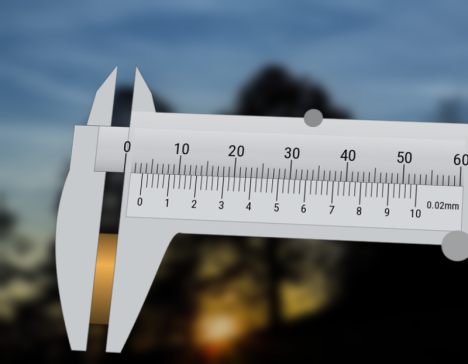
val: 3.4 mm
